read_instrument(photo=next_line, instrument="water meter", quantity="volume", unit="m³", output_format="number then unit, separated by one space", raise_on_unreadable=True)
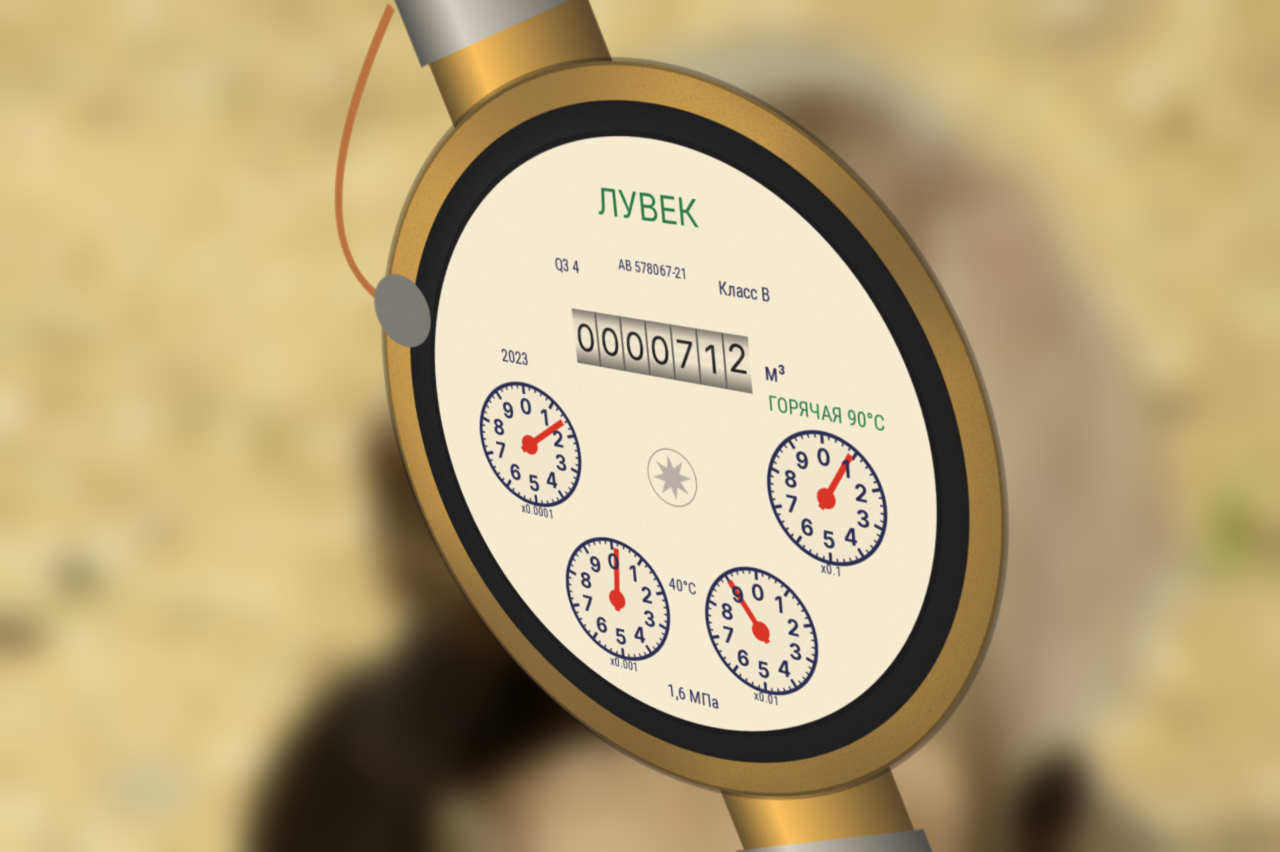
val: 712.0901 m³
